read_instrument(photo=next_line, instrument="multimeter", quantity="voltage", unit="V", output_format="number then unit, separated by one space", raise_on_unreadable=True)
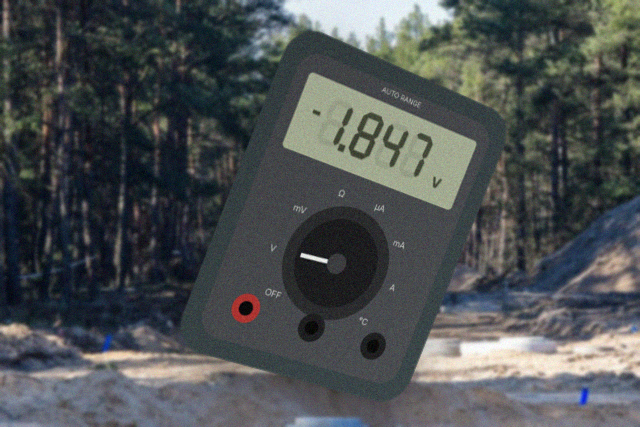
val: -1.847 V
